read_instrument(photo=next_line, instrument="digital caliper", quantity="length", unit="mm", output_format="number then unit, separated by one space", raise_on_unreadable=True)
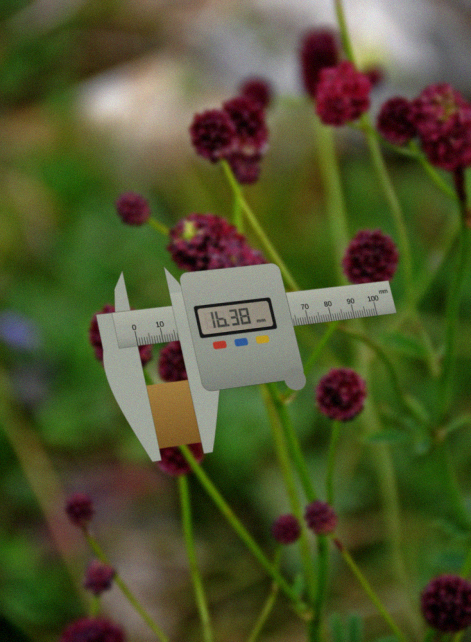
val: 16.38 mm
